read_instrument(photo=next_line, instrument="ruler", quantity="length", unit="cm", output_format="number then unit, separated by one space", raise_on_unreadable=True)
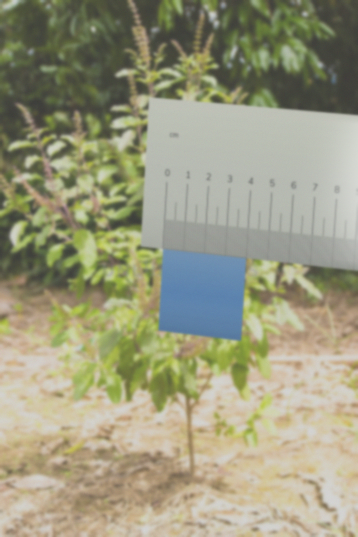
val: 4 cm
